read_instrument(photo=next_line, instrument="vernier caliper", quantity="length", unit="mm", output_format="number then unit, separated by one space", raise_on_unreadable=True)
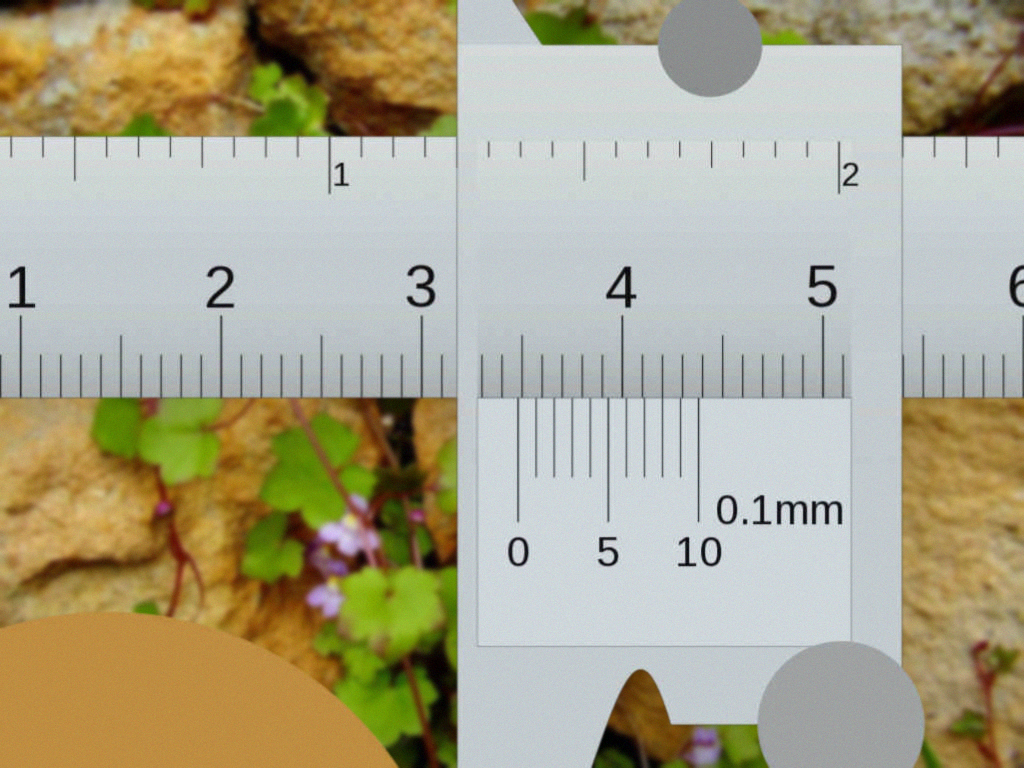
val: 34.8 mm
